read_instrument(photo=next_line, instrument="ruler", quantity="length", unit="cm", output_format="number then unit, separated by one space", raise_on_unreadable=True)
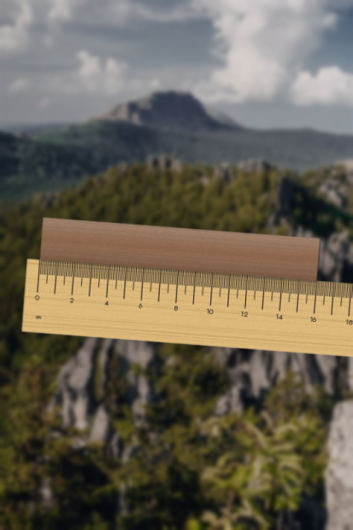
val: 16 cm
